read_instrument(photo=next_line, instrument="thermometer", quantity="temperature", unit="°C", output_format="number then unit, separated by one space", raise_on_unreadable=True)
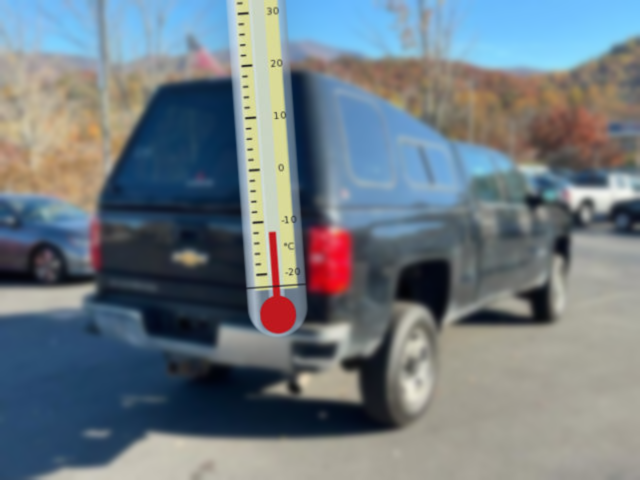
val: -12 °C
